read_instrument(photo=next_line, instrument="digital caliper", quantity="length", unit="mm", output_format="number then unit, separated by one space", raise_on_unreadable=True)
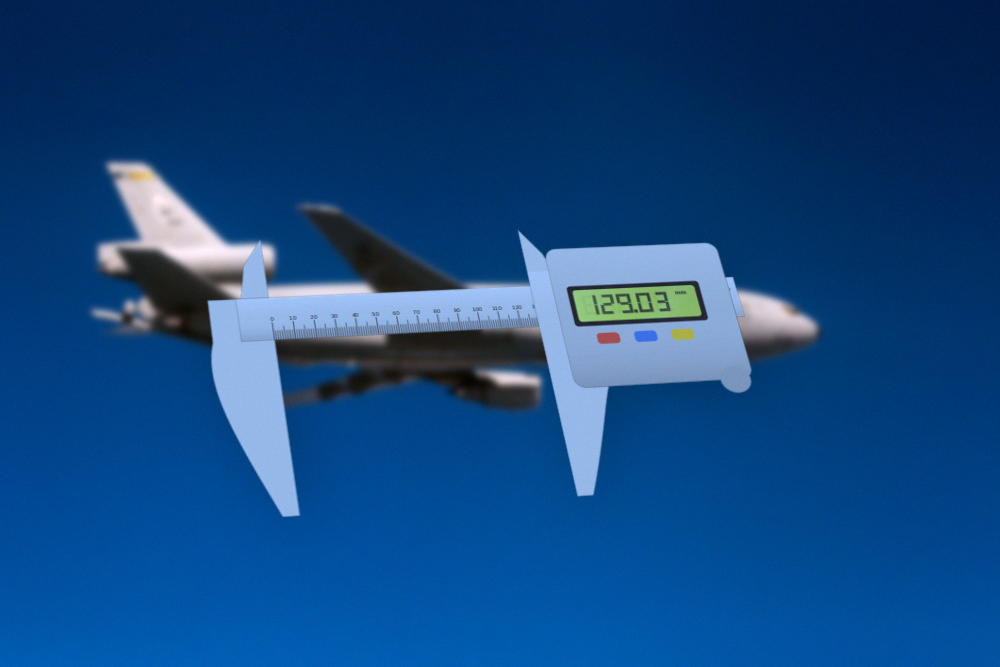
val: 129.03 mm
